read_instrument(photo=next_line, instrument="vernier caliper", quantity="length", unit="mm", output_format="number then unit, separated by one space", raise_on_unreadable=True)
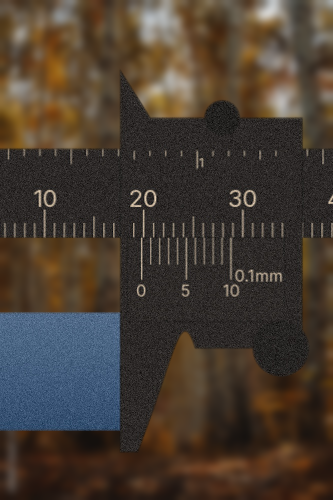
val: 19.8 mm
